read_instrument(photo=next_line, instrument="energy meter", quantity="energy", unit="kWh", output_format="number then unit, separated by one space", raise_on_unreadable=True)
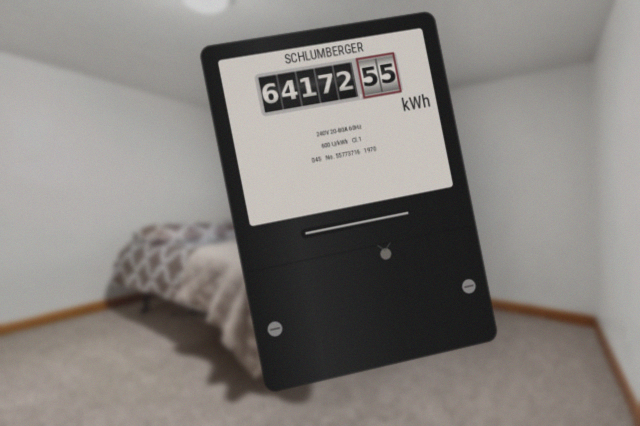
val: 64172.55 kWh
